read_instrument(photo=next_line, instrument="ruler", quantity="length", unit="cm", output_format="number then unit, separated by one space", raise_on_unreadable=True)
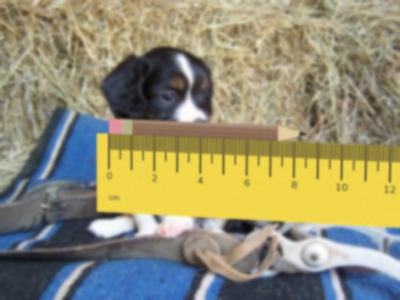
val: 8.5 cm
